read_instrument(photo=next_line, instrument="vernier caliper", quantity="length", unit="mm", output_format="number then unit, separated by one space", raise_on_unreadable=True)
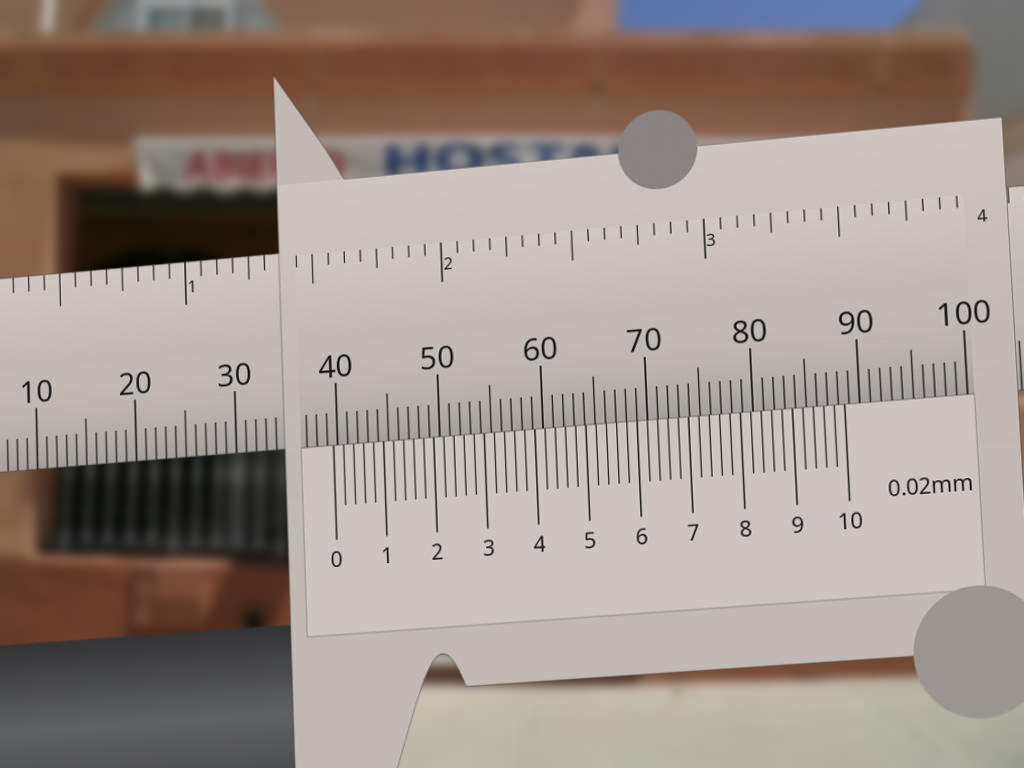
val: 39.6 mm
